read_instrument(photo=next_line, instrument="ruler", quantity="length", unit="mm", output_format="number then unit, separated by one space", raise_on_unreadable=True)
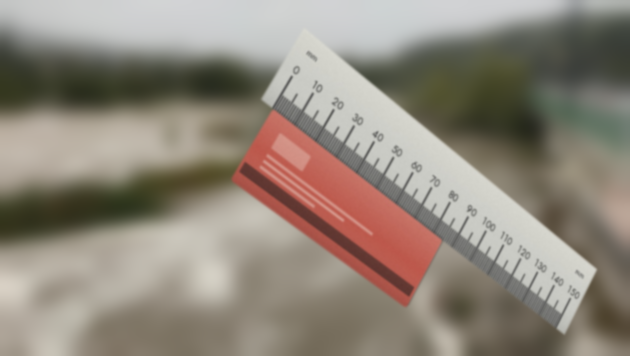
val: 85 mm
